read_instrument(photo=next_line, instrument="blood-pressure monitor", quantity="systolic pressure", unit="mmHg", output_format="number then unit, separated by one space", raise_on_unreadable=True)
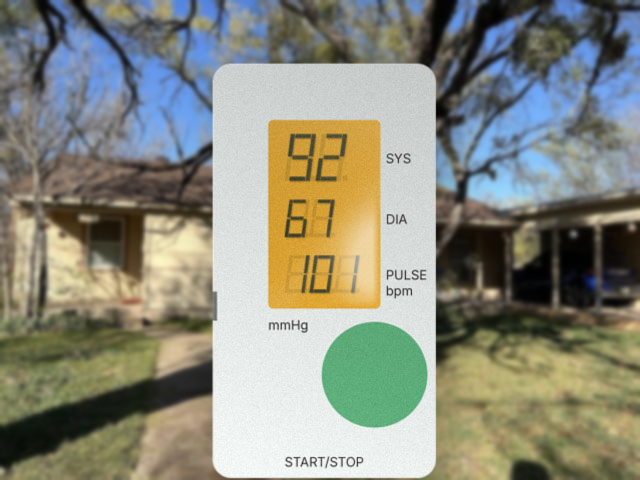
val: 92 mmHg
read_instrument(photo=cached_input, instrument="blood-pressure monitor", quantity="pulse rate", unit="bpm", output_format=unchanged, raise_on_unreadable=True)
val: 101 bpm
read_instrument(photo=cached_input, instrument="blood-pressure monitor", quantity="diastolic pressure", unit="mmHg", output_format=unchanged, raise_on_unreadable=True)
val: 67 mmHg
